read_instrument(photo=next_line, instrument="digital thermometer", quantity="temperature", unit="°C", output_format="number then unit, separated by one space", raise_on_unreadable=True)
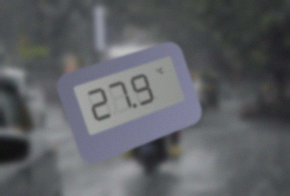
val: 27.9 °C
